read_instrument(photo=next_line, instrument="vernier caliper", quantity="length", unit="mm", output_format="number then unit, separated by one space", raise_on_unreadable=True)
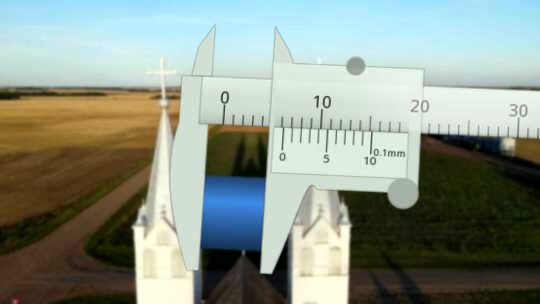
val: 6.2 mm
